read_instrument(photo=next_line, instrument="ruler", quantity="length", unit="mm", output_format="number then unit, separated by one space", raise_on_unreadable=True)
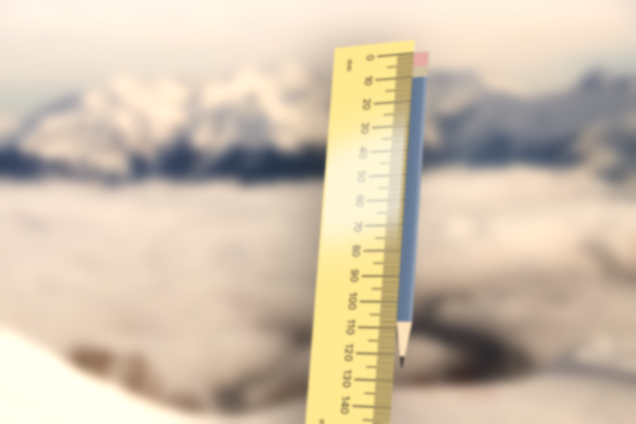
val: 125 mm
